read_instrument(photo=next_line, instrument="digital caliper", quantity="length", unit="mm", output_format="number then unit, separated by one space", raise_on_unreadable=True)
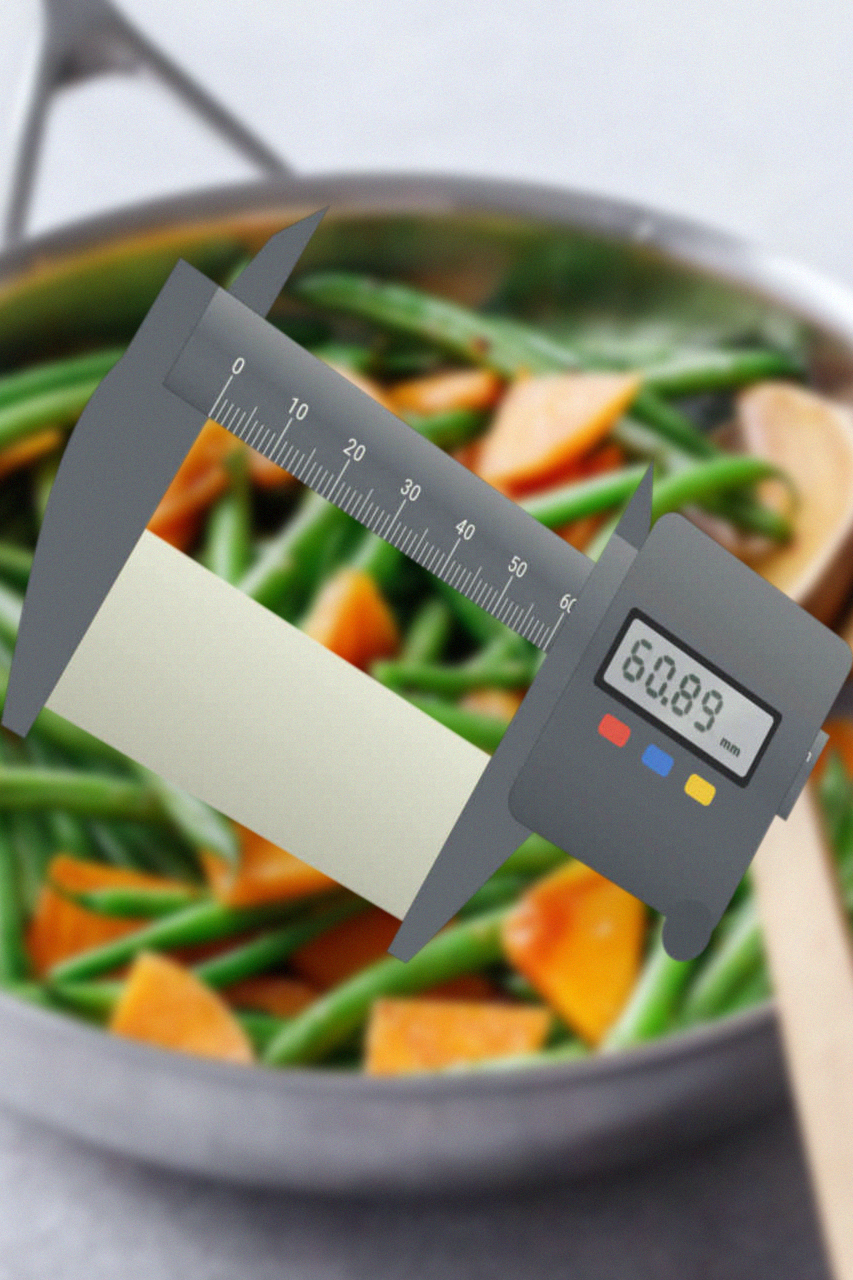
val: 60.89 mm
